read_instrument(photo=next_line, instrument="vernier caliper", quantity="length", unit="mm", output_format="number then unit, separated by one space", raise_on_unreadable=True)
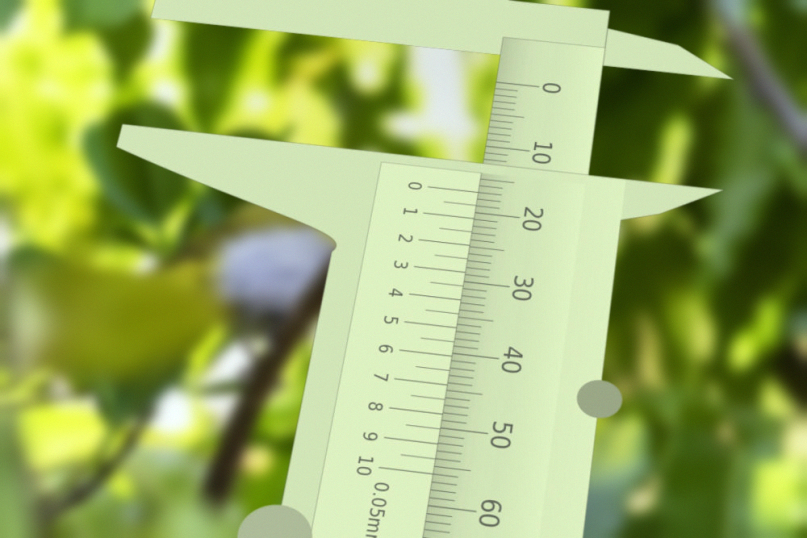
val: 17.0 mm
